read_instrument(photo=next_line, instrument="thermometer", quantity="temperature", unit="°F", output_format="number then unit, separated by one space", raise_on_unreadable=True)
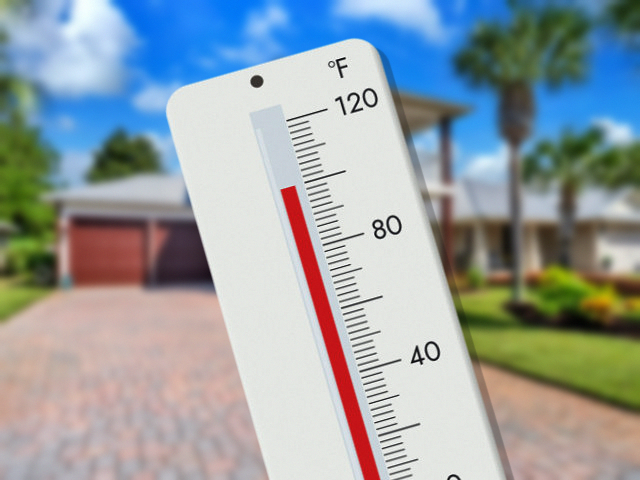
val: 100 °F
